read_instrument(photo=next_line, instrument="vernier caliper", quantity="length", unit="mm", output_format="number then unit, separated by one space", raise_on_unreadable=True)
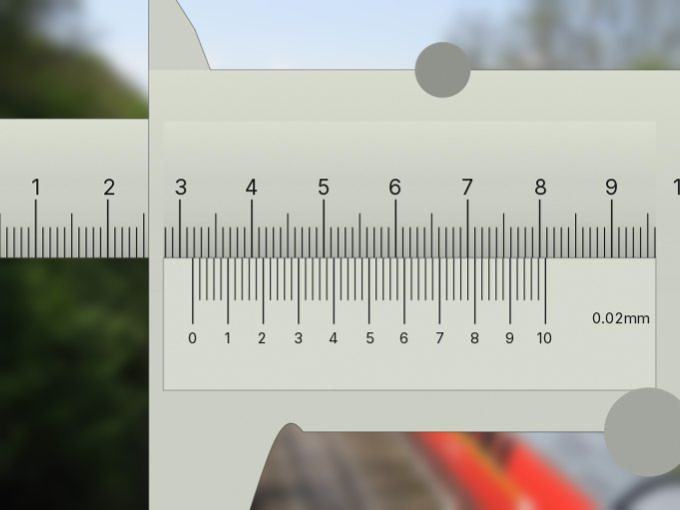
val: 31.8 mm
